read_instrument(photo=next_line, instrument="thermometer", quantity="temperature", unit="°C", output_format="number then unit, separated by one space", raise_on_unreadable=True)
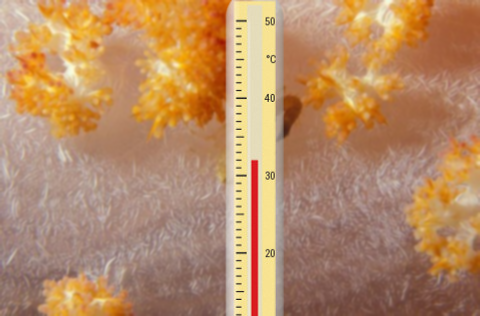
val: 32 °C
